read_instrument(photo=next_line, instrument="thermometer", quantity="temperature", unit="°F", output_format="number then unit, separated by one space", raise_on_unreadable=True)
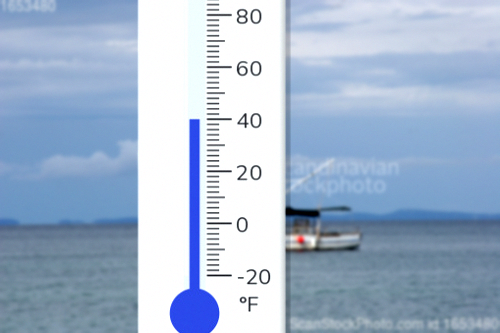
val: 40 °F
